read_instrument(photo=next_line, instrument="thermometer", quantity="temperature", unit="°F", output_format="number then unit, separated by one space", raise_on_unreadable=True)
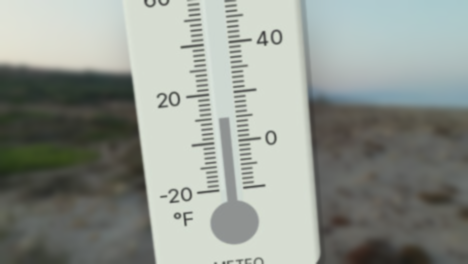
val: 10 °F
